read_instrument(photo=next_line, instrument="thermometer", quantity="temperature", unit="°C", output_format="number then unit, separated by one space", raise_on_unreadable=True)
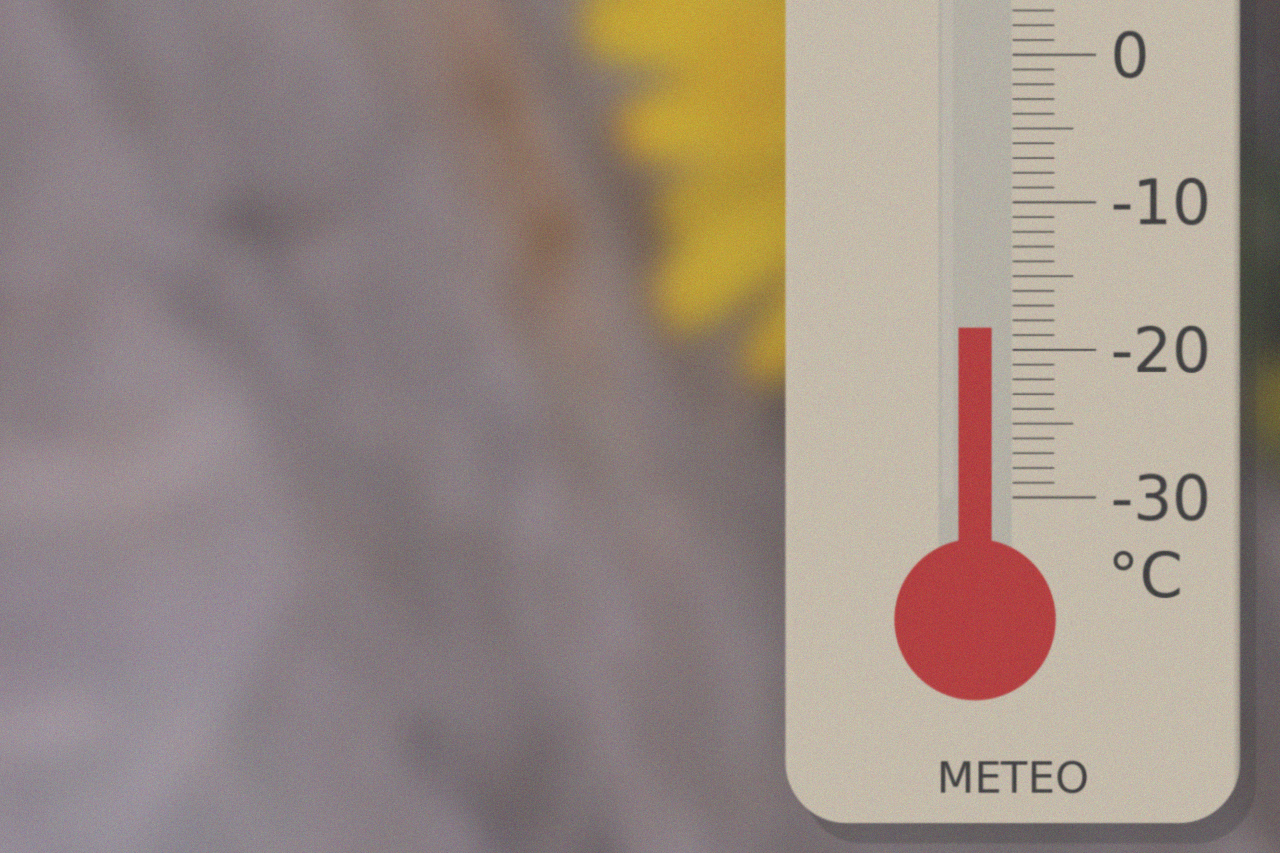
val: -18.5 °C
